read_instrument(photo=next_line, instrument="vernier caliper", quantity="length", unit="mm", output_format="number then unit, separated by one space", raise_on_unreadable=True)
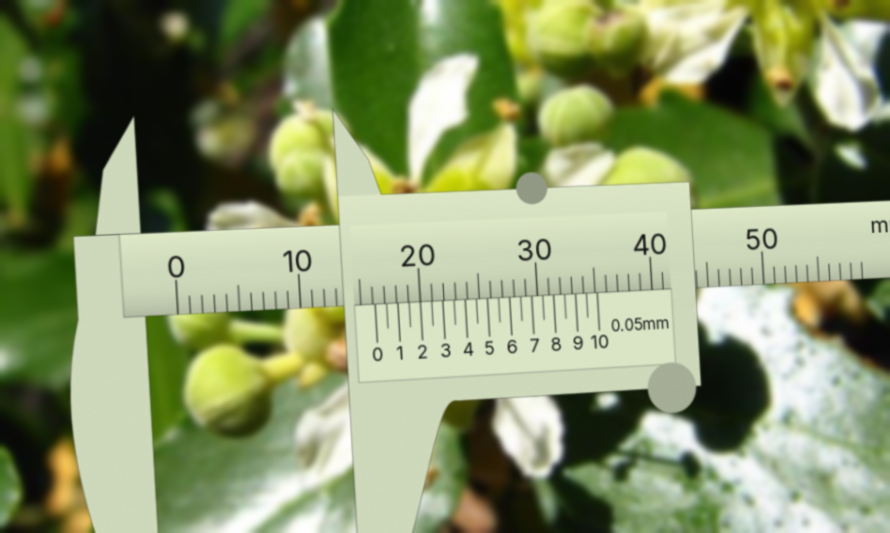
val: 16.2 mm
